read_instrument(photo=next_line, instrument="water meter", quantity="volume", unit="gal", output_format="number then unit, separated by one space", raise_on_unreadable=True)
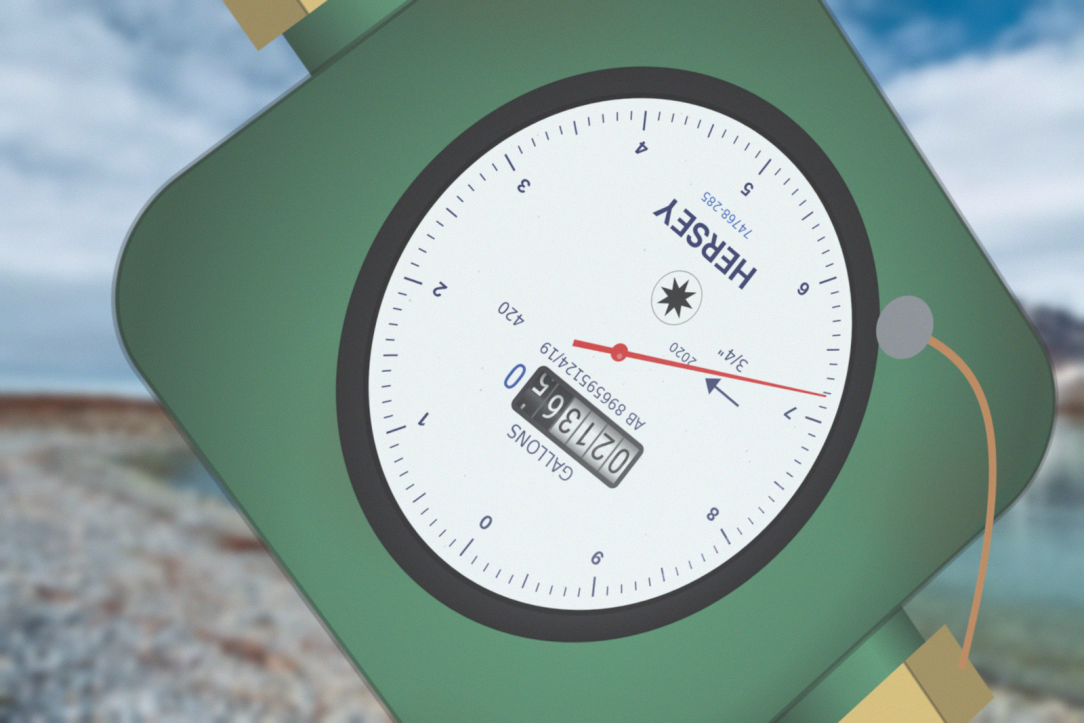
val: 213646.8 gal
